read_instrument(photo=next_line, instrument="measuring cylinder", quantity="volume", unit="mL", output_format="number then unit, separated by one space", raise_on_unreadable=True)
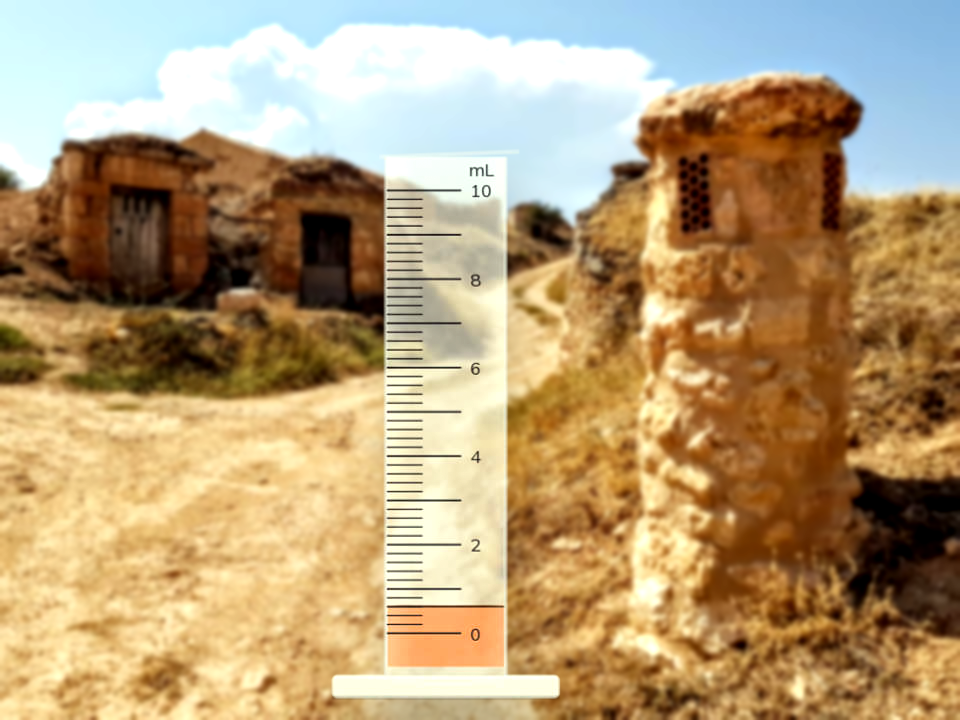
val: 0.6 mL
